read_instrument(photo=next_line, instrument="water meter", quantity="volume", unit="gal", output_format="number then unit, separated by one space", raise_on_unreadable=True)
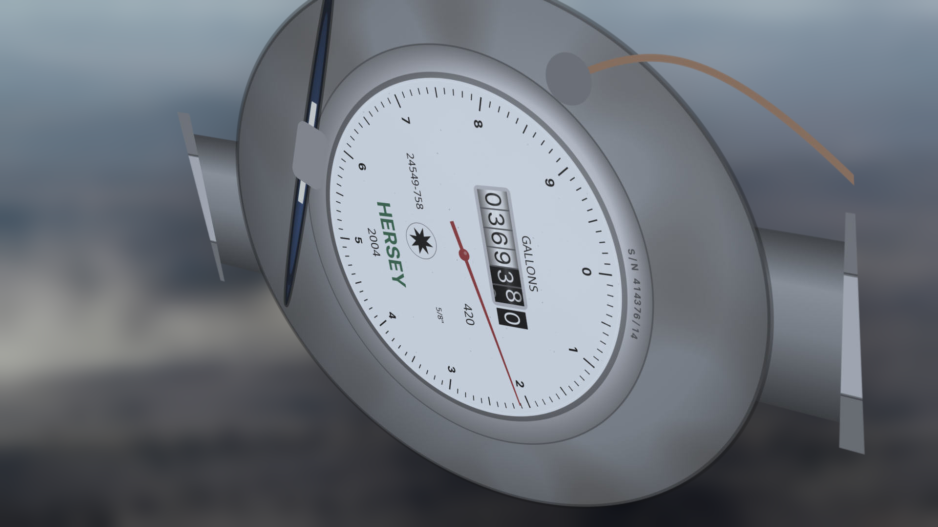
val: 369382.1 gal
